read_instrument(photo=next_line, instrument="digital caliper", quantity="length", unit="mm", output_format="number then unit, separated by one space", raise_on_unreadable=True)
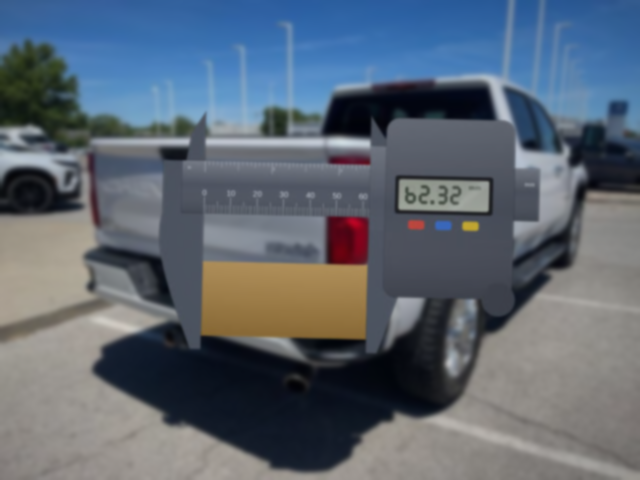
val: 62.32 mm
